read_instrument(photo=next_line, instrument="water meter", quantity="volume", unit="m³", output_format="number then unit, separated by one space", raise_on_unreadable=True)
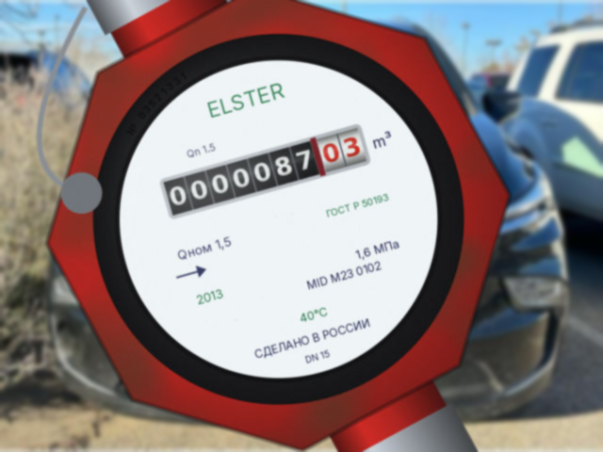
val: 87.03 m³
